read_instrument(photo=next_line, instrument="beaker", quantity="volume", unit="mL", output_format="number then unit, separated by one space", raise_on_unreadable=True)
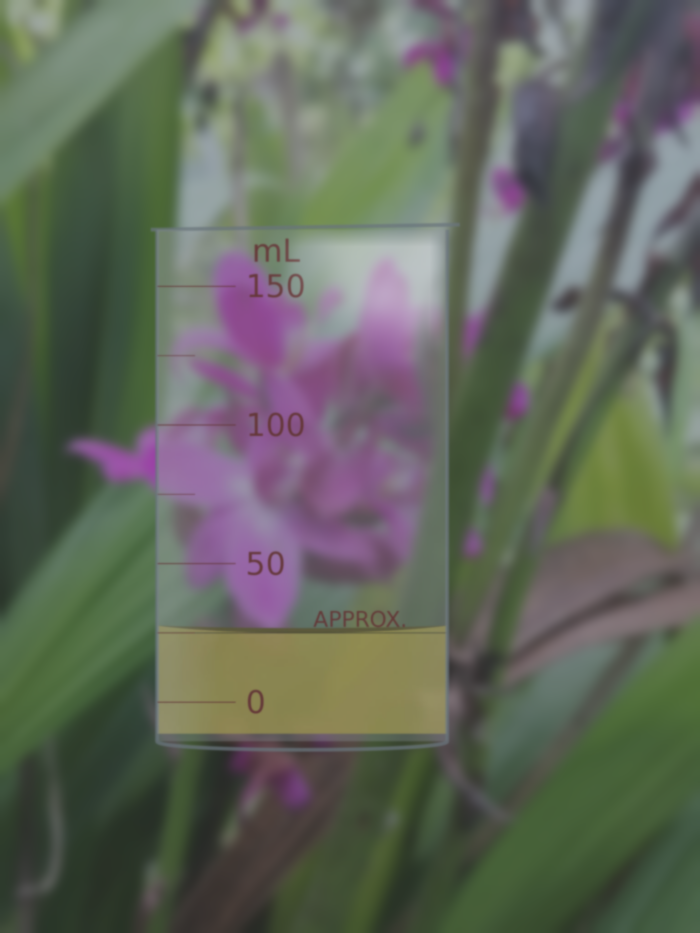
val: 25 mL
